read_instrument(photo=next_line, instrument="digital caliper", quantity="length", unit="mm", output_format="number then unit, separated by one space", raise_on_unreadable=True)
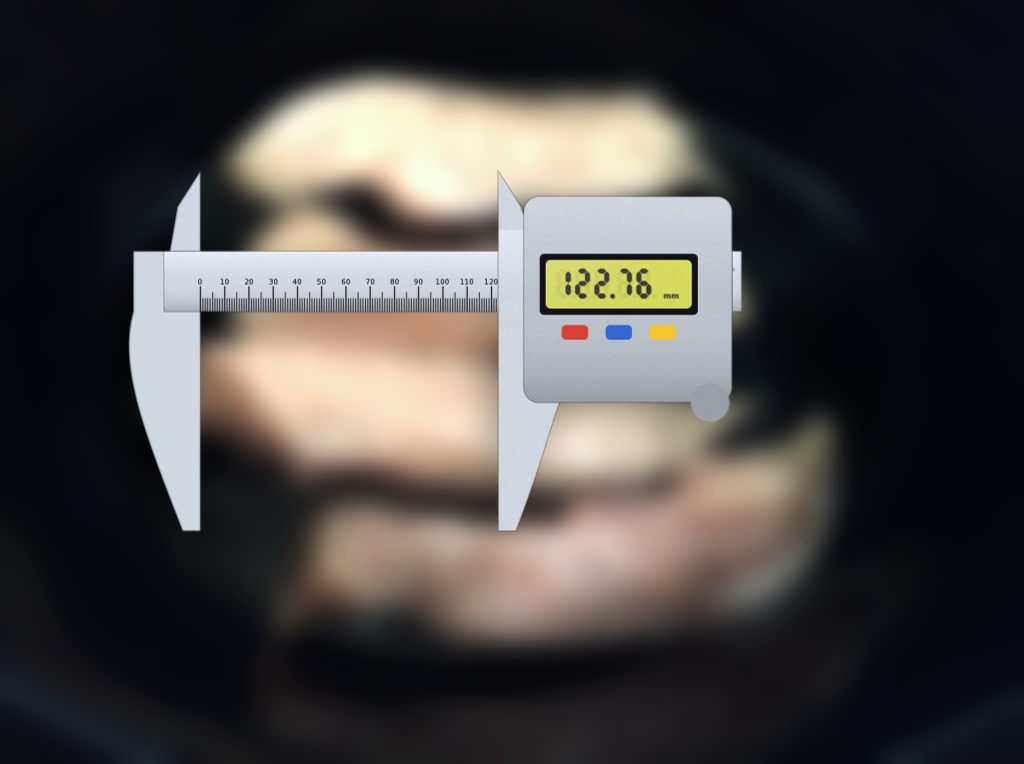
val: 122.76 mm
